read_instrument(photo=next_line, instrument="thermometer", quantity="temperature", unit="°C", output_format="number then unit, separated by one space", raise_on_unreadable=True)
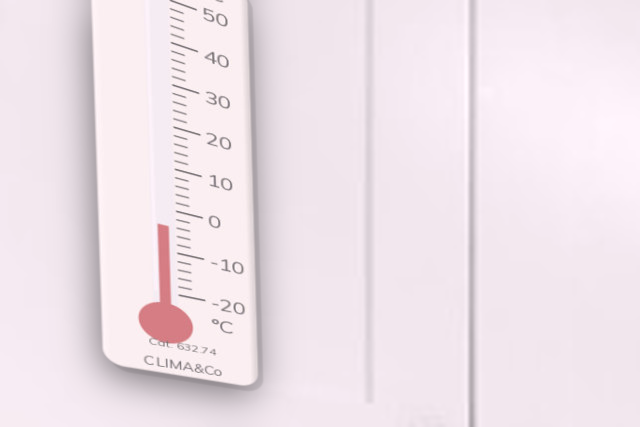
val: -4 °C
